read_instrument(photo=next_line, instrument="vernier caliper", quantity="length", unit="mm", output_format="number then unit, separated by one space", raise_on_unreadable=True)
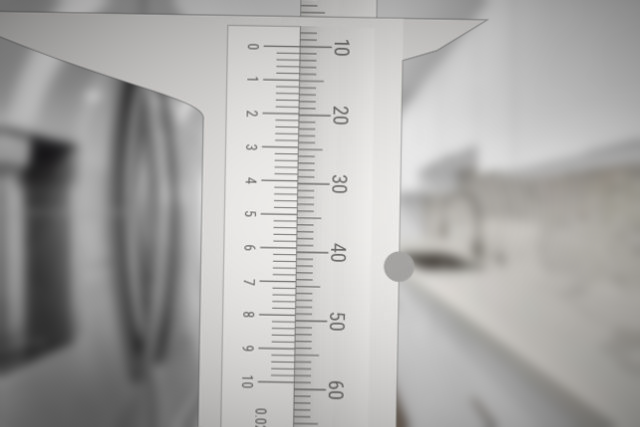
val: 10.0 mm
